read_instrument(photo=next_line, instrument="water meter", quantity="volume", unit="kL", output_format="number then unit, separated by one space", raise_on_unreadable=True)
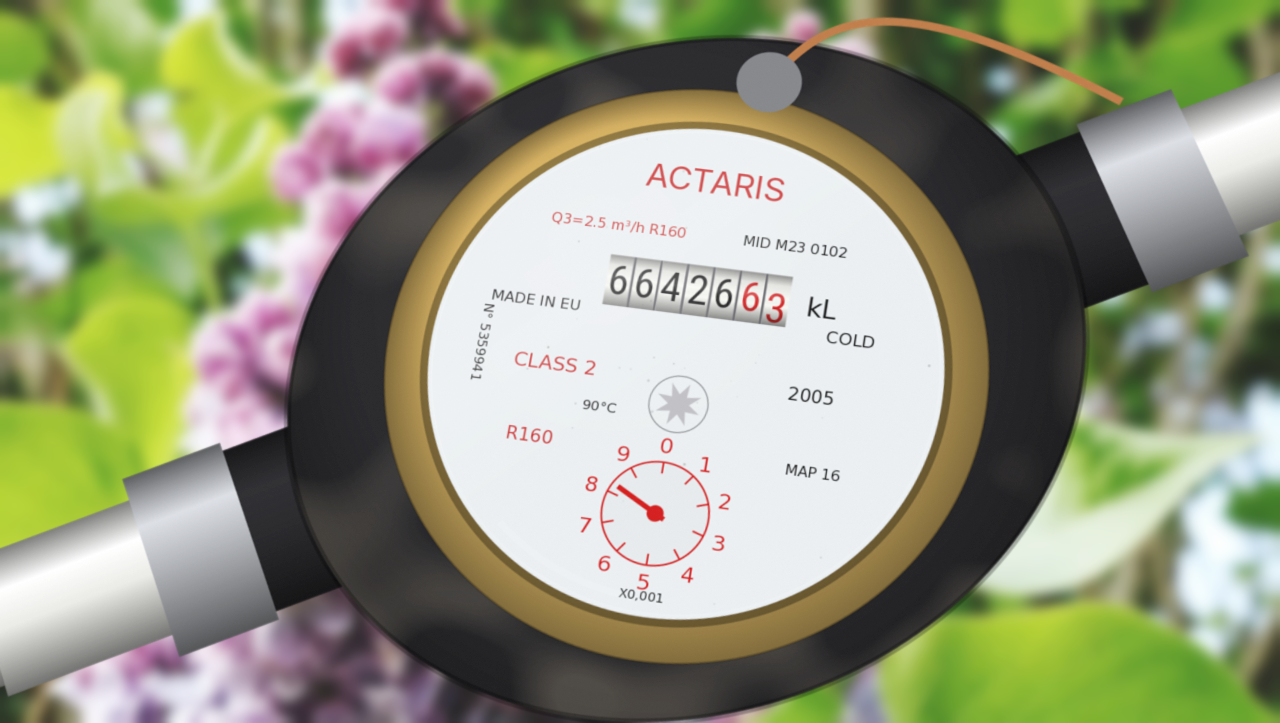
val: 66426.628 kL
